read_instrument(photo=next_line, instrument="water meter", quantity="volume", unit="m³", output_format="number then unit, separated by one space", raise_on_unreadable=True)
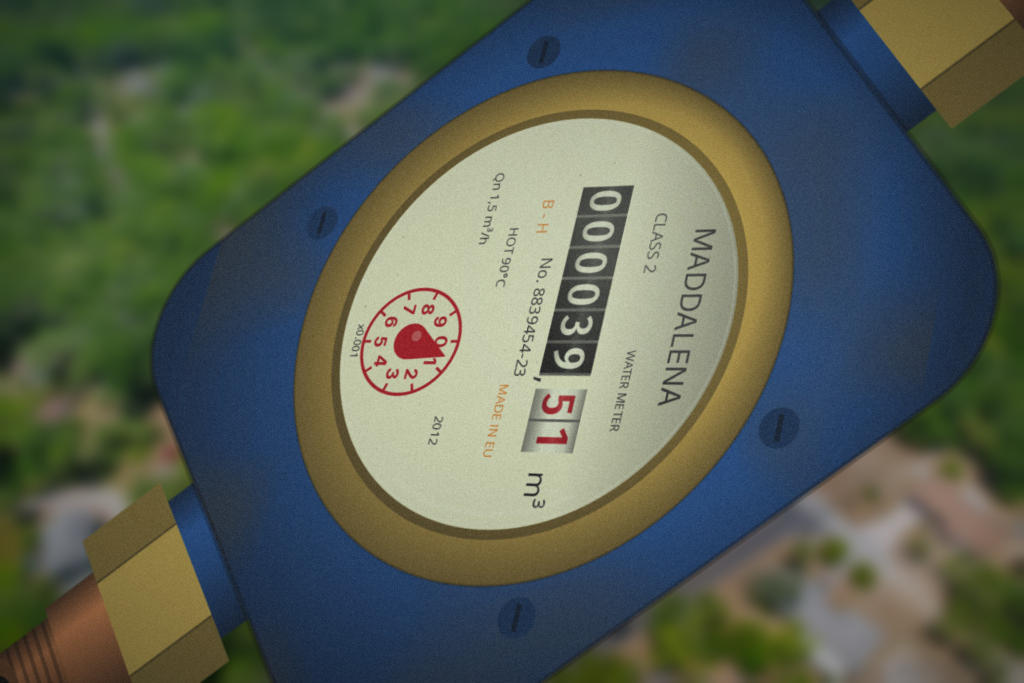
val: 39.510 m³
